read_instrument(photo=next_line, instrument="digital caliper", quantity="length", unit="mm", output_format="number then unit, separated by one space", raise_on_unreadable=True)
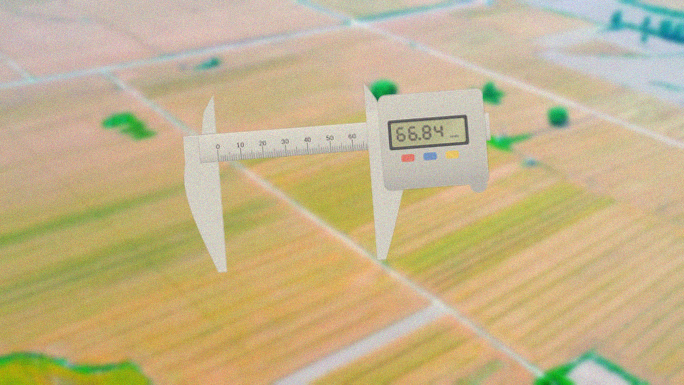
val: 66.84 mm
